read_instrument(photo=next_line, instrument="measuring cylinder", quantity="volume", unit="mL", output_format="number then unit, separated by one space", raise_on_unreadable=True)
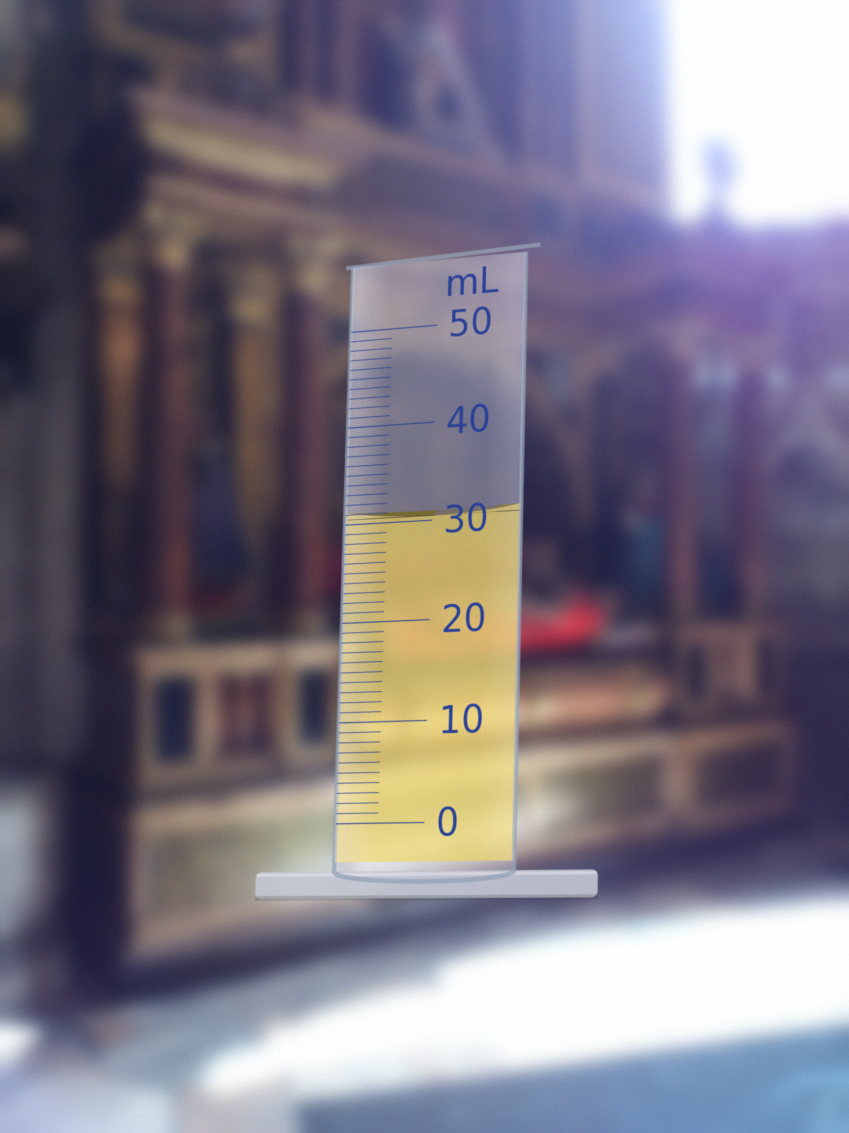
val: 30.5 mL
